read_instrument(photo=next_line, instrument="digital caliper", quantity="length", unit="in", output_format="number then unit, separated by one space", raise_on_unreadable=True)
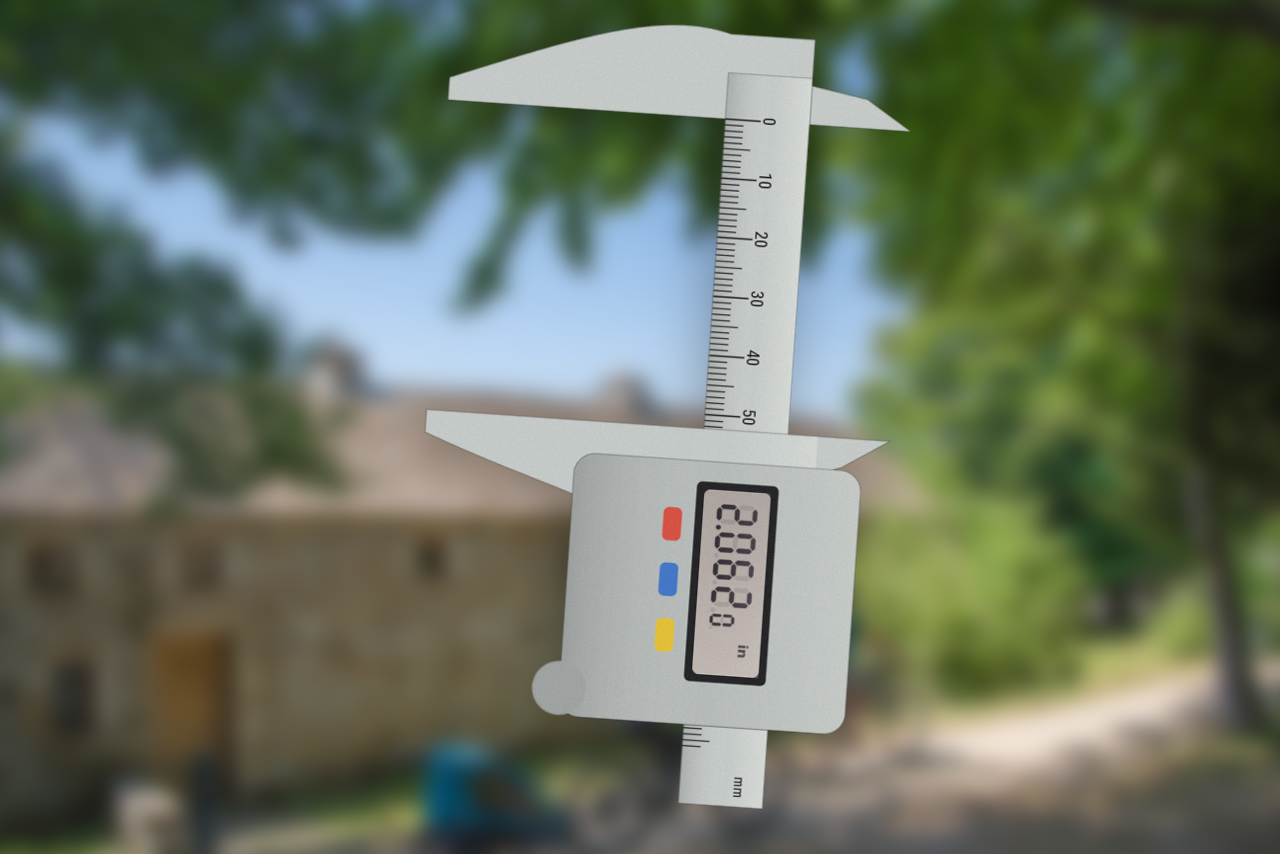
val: 2.0620 in
